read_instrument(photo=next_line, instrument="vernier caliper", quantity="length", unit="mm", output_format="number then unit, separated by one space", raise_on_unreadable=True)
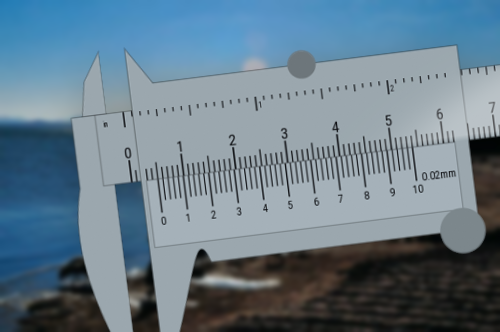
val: 5.0 mm
